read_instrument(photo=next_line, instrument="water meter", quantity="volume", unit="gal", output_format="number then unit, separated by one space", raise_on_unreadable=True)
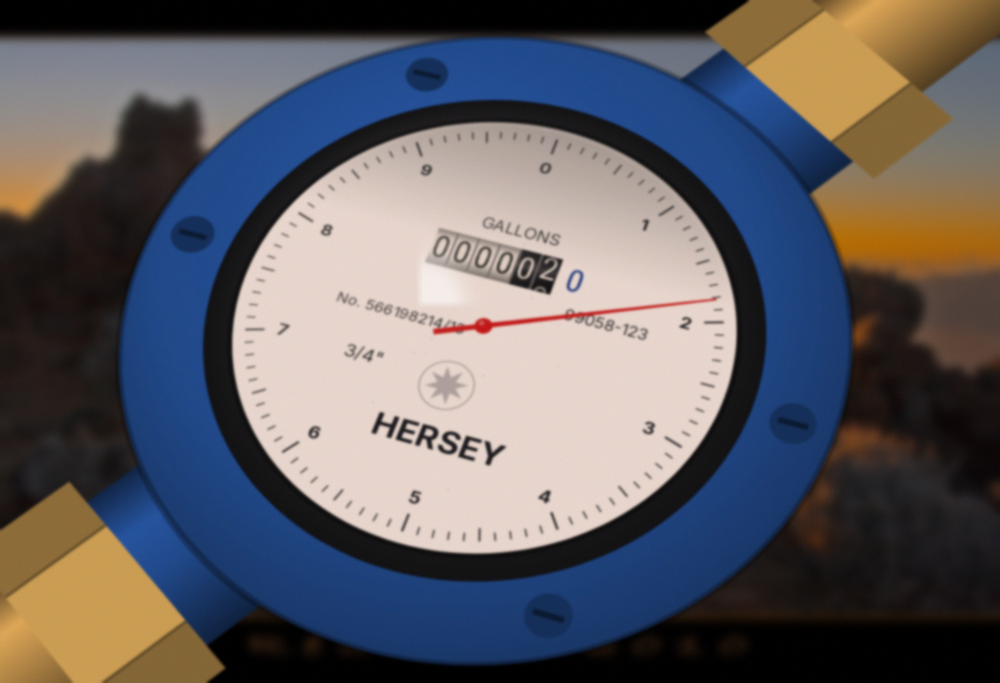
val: 21.8 gal
